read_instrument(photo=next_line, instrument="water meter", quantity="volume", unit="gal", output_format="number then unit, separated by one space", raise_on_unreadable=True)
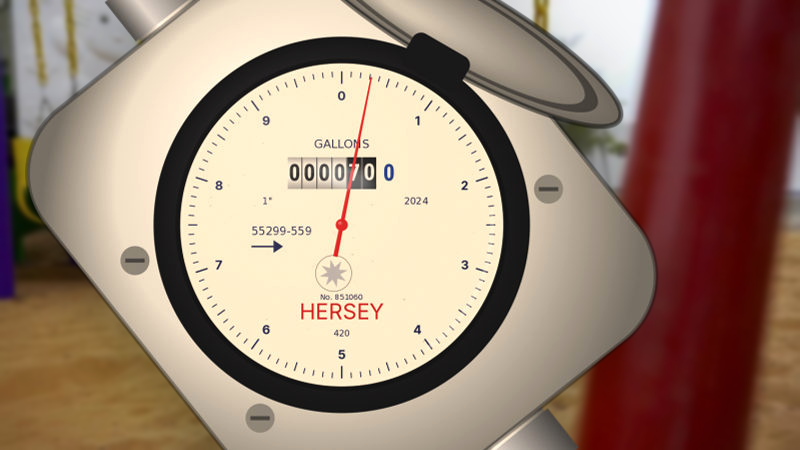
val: 700.3 gal
